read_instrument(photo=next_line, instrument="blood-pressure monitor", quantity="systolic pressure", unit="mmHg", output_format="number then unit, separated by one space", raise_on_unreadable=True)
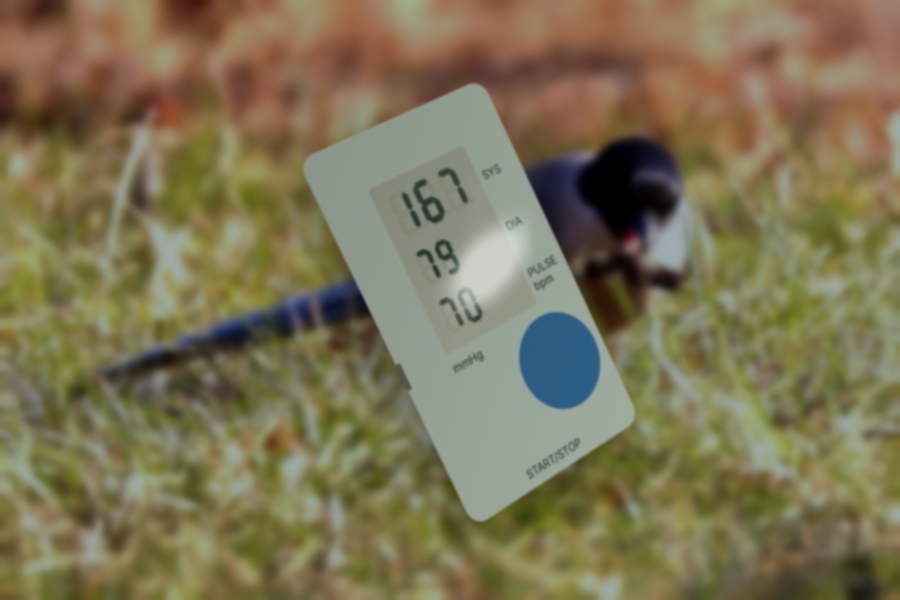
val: 167 mmHg
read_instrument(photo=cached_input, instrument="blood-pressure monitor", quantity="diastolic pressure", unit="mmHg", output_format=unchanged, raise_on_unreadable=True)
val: 79 mmHg
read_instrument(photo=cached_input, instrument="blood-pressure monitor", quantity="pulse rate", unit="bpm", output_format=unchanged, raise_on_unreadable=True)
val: 70 bpm
